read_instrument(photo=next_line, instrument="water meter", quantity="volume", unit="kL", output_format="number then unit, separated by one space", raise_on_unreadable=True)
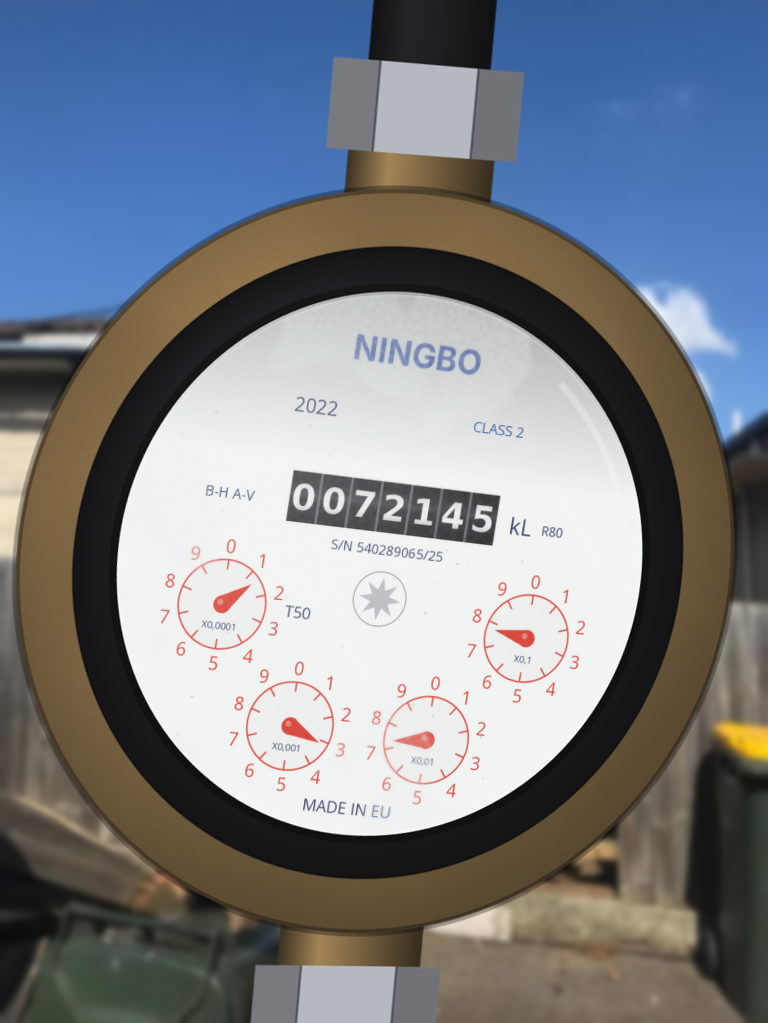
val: 72145.7731 kL
